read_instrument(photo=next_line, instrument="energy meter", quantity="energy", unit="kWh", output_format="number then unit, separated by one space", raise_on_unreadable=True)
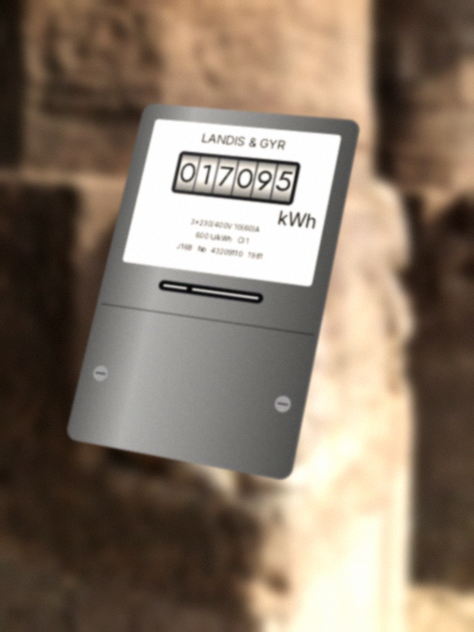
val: 17095 kWh
